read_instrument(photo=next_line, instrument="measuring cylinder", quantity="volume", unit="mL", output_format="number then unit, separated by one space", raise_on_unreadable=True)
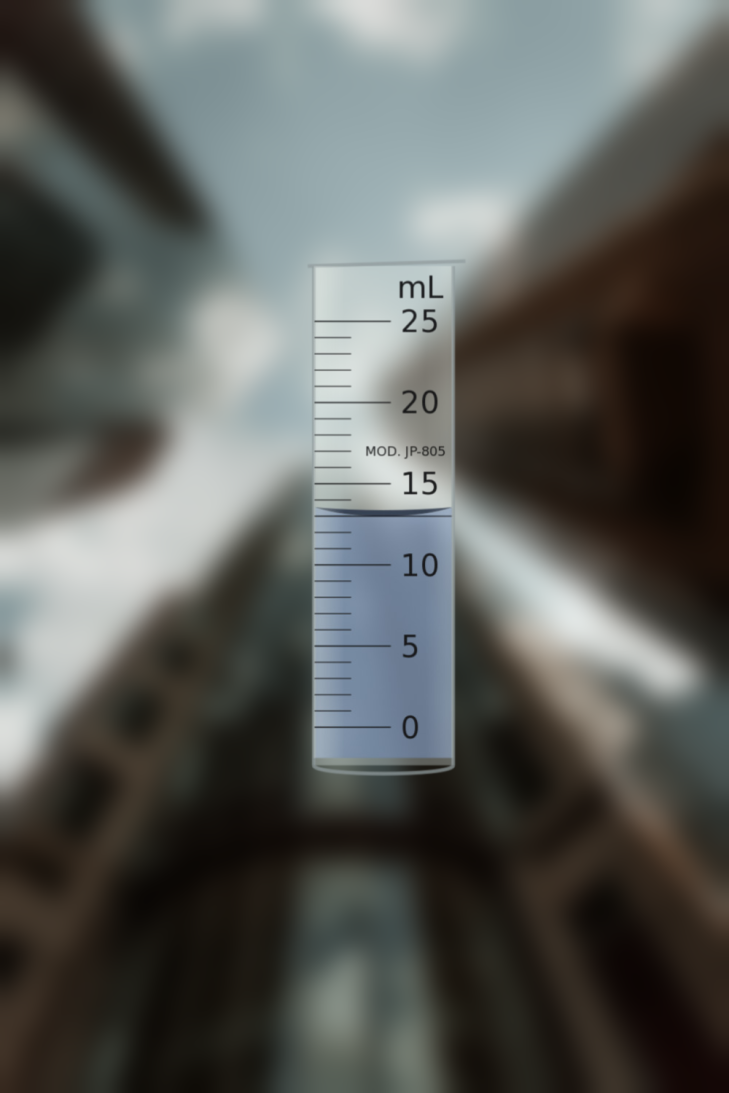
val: 13 mL
